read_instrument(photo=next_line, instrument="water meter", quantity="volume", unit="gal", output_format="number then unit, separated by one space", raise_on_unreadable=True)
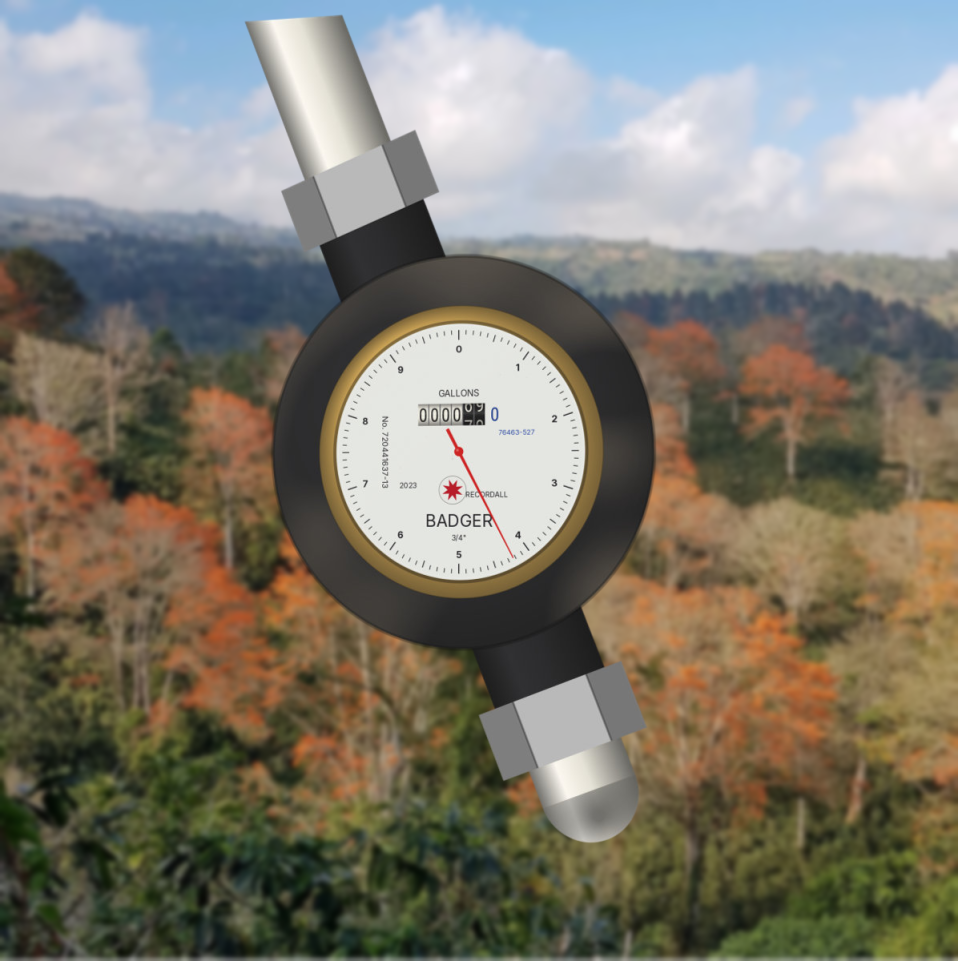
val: 694.2 gal
